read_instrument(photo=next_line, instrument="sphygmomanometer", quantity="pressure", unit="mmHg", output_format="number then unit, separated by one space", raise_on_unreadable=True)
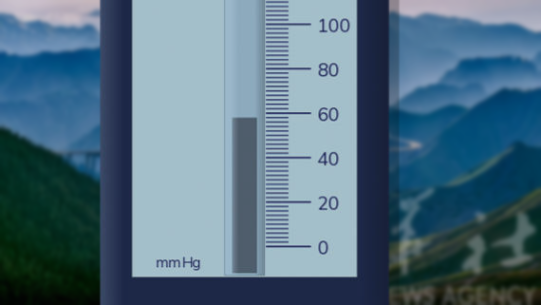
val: 58 mmHg
